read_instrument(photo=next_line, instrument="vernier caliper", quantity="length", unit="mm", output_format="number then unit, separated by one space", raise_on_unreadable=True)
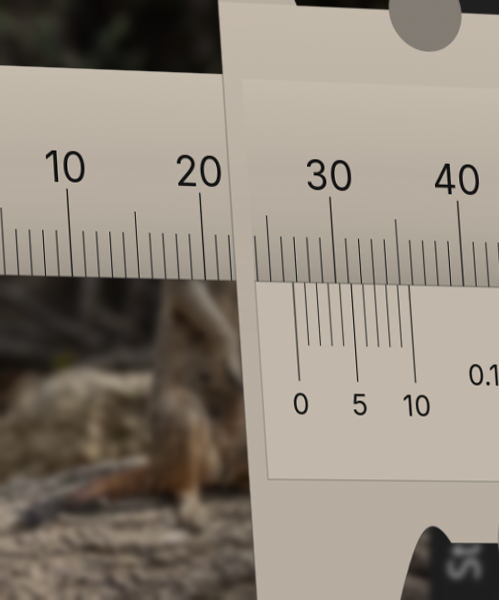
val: 26.7 mm
